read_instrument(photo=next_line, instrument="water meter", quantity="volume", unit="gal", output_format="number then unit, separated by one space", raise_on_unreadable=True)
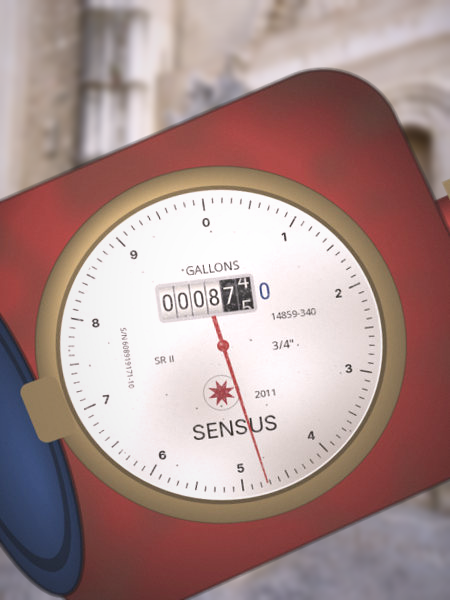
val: 8744.7 gal
